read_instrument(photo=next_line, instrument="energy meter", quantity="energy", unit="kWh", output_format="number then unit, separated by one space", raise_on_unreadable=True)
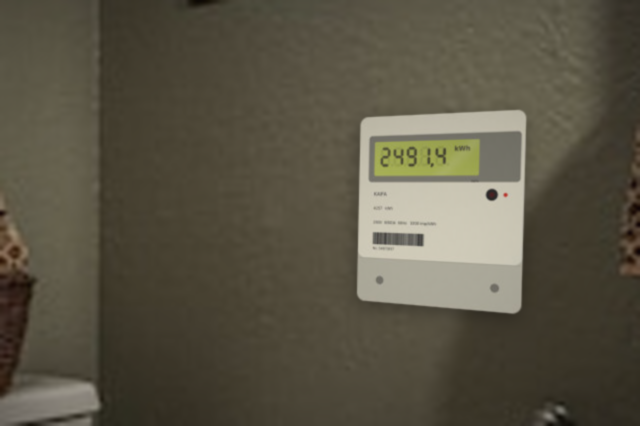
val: 2491.4 kWh
